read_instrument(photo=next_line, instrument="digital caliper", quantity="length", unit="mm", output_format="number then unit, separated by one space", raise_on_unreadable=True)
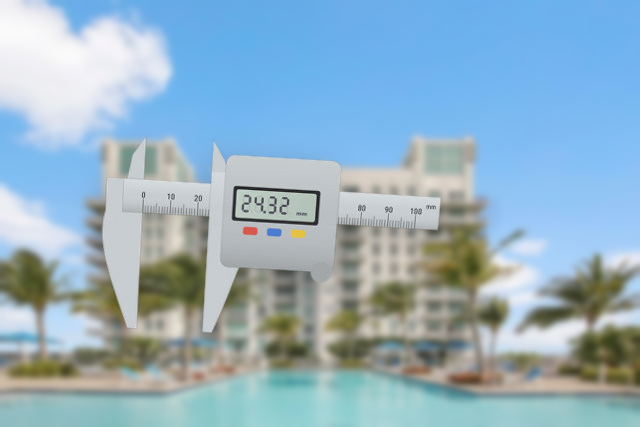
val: 24.32 mm
